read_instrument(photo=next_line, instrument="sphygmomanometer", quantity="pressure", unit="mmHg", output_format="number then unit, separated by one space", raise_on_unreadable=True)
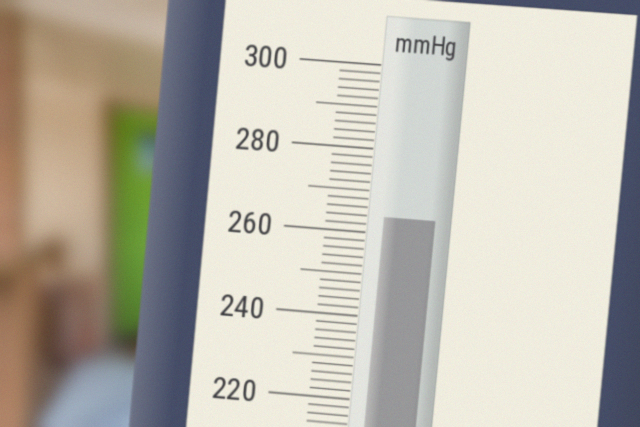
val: 264 mmHg
